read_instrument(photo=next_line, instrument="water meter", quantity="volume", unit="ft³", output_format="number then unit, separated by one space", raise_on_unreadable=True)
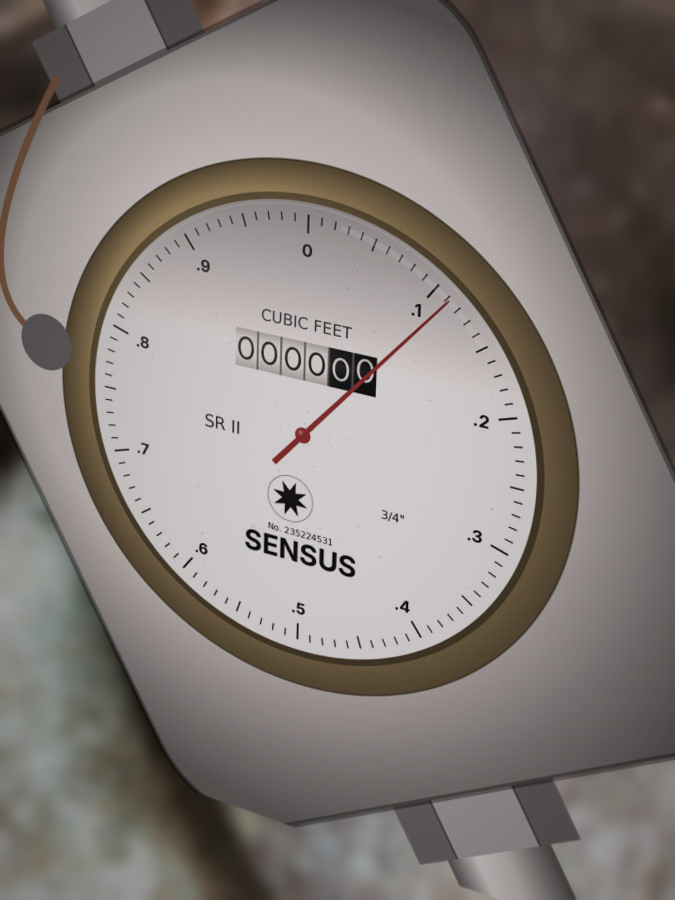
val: 0.11 ft³
